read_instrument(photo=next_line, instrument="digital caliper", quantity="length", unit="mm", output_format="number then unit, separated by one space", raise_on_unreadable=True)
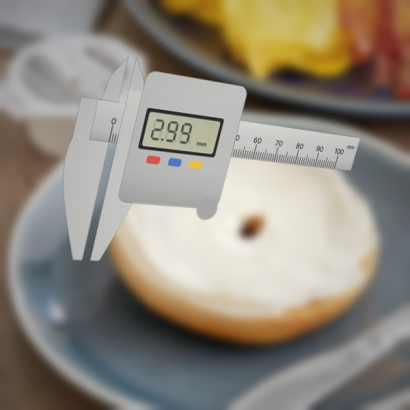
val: 2.99 mm
